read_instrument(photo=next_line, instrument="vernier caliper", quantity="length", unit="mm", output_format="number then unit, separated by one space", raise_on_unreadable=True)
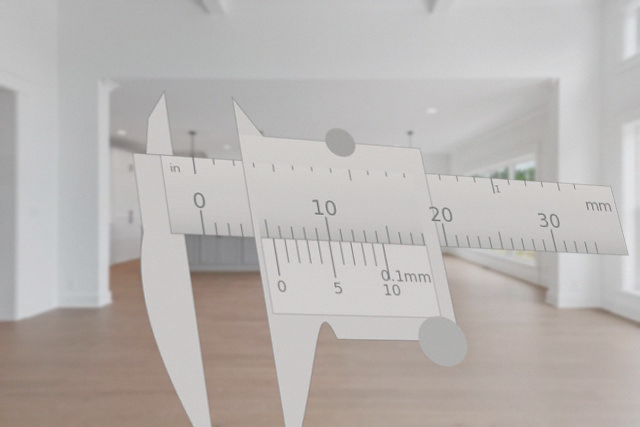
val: 5.4 mm
